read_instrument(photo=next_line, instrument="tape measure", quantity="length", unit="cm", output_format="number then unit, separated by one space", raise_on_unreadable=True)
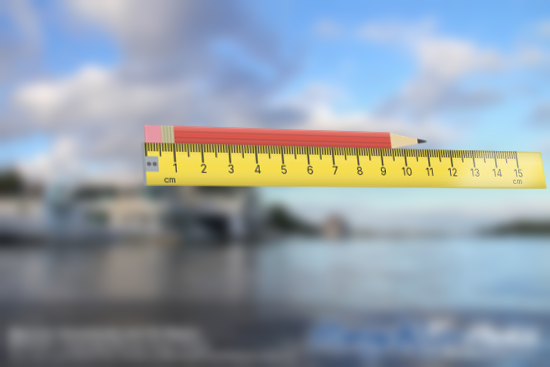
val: 11 cm
